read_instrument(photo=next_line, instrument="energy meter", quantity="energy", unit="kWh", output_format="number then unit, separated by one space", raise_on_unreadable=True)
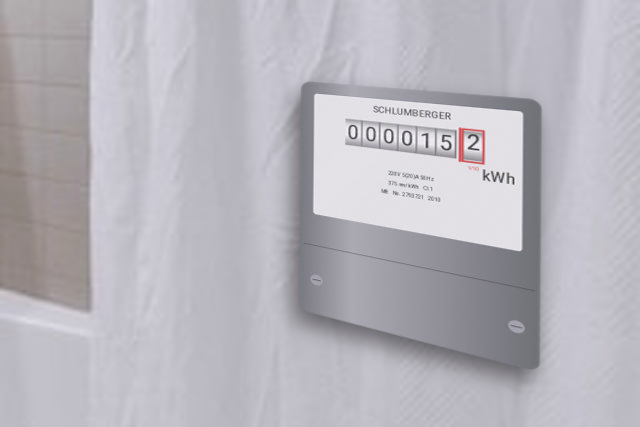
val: 15.2 kWh
